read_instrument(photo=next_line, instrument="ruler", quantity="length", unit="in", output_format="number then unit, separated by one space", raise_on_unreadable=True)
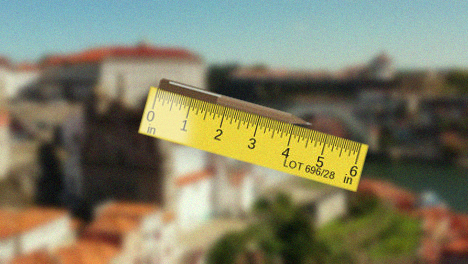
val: 4.5 in
